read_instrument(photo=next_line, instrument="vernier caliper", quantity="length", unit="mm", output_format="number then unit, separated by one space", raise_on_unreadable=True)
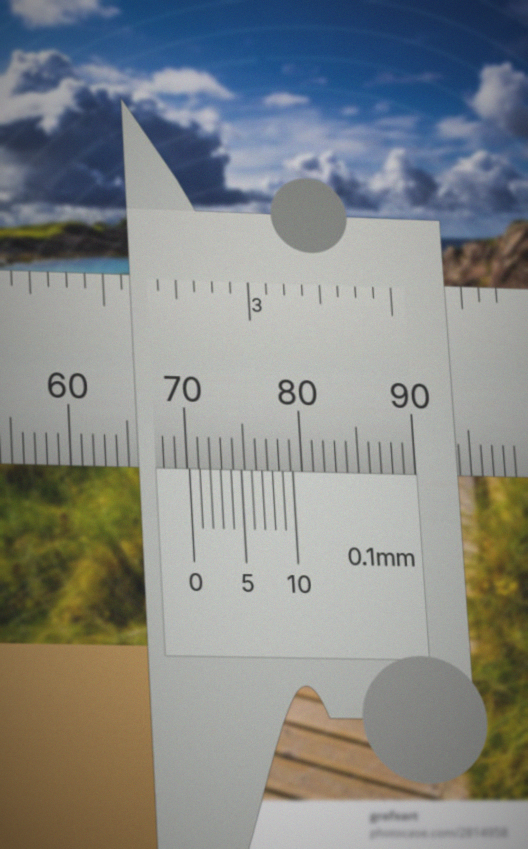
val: 70.2 mm
